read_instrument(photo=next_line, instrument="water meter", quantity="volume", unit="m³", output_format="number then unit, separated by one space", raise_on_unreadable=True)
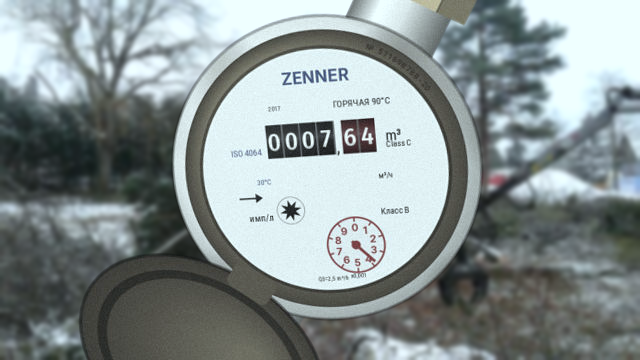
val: 7.643 m³
